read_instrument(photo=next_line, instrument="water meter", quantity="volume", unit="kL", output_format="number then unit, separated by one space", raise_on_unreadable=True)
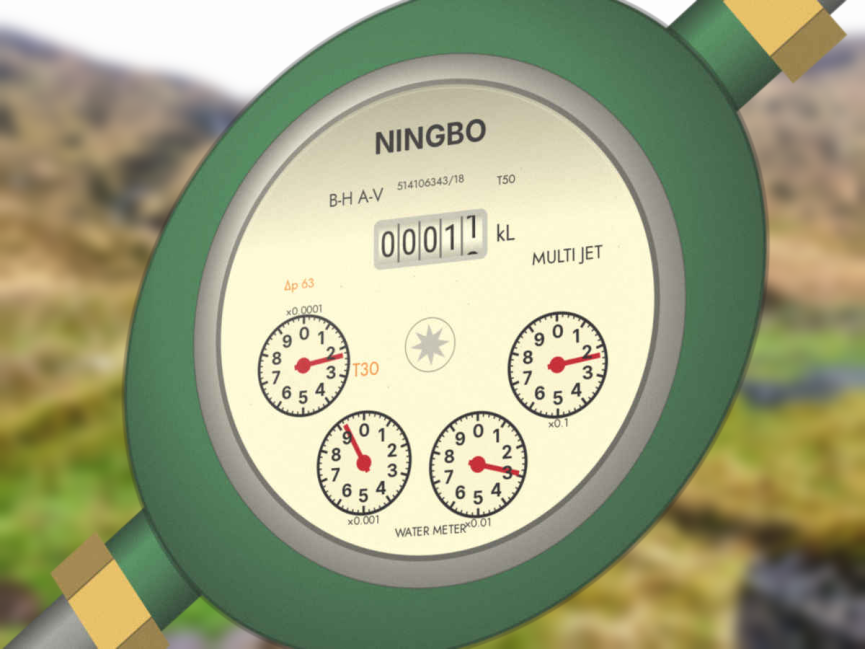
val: 11.2292 kL
